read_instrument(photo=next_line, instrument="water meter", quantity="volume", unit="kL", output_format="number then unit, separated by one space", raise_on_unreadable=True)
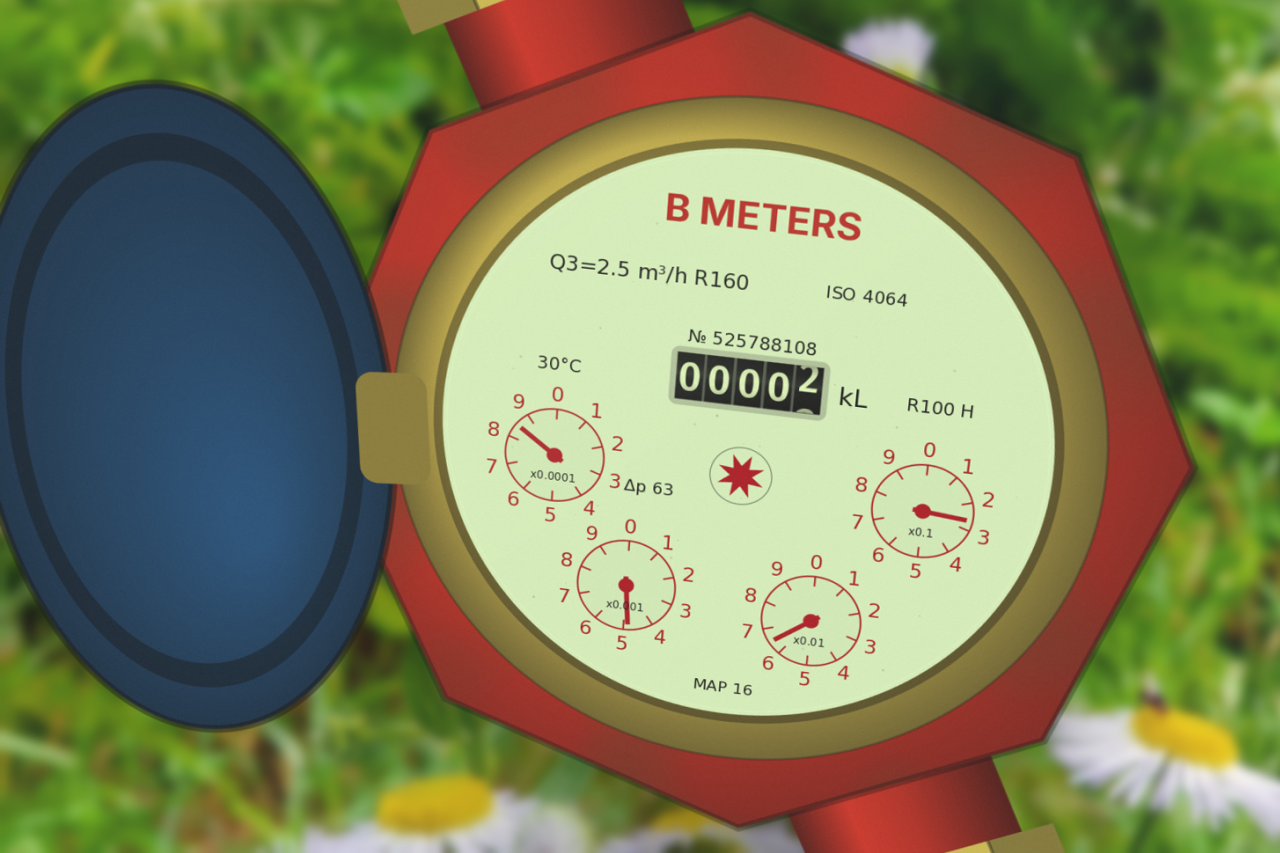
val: 2.2648 kL
